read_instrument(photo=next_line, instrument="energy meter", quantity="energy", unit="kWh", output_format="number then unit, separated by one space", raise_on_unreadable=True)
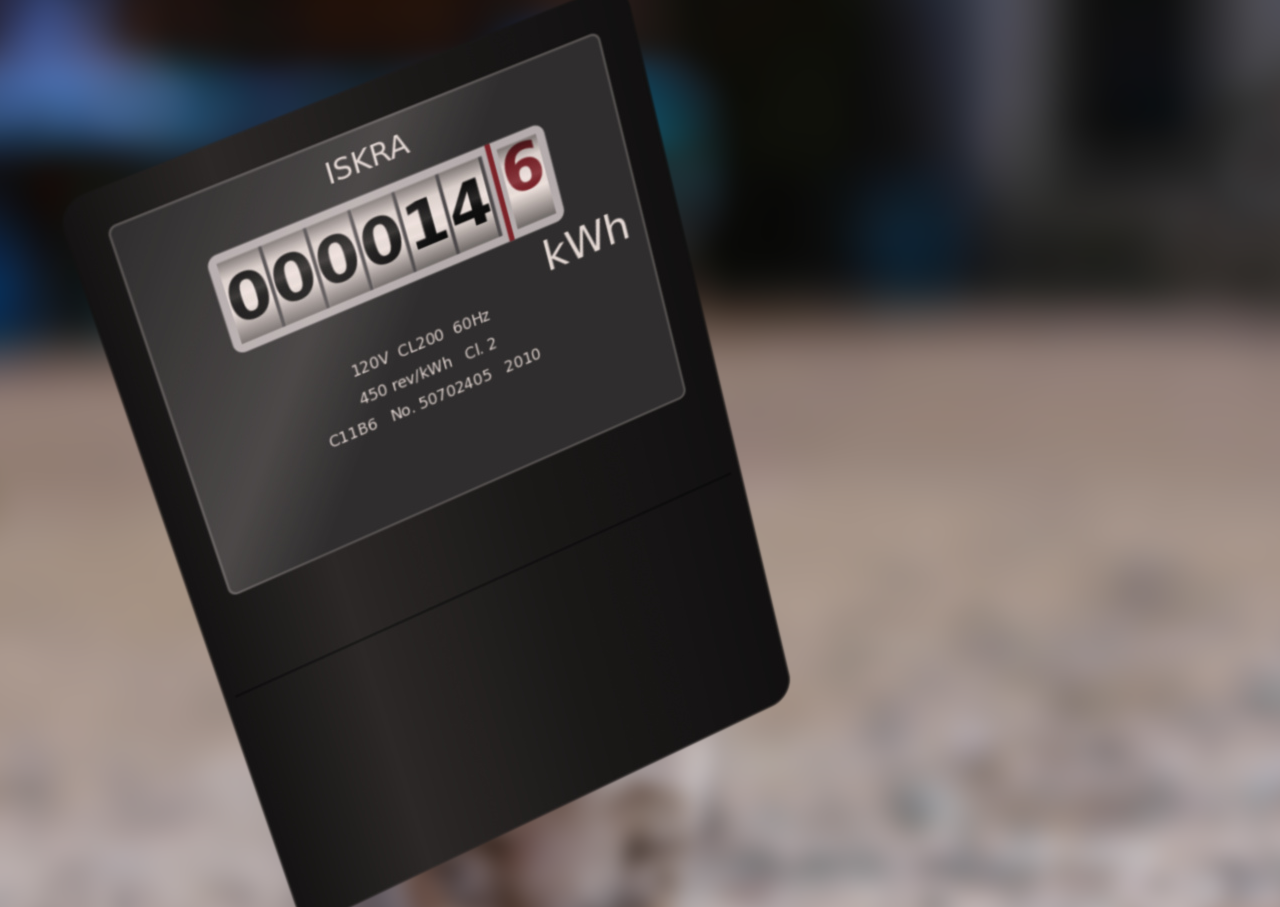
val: 14.6 kWh
